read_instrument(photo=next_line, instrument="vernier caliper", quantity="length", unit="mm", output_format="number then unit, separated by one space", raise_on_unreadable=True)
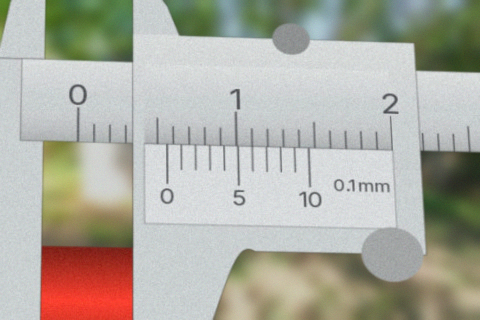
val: 5.6 mm
